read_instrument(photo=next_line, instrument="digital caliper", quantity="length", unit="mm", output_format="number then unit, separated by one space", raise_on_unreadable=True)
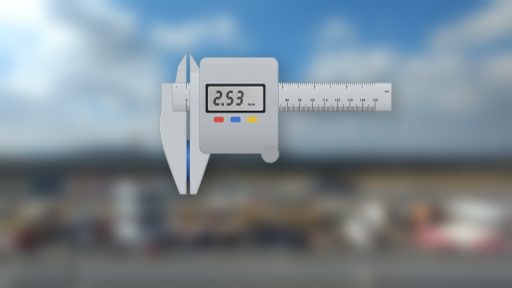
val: 2.53 mm
